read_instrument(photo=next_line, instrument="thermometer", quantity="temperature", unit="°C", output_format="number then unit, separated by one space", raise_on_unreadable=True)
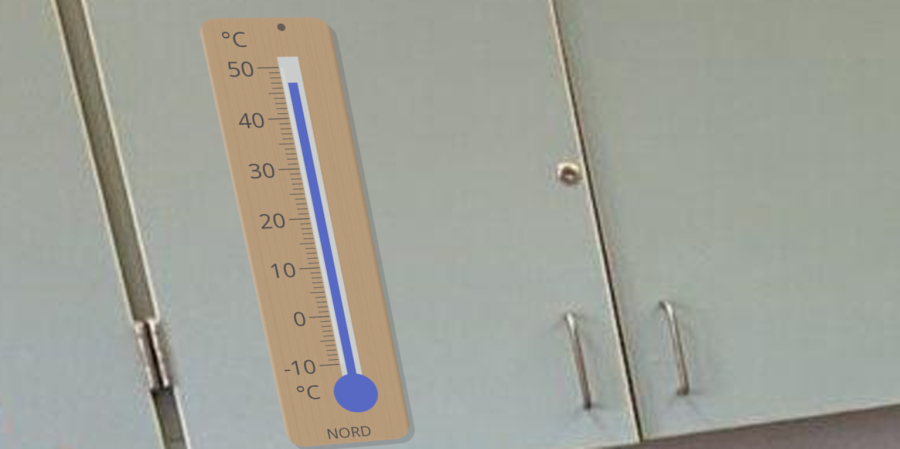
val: 47 °C
